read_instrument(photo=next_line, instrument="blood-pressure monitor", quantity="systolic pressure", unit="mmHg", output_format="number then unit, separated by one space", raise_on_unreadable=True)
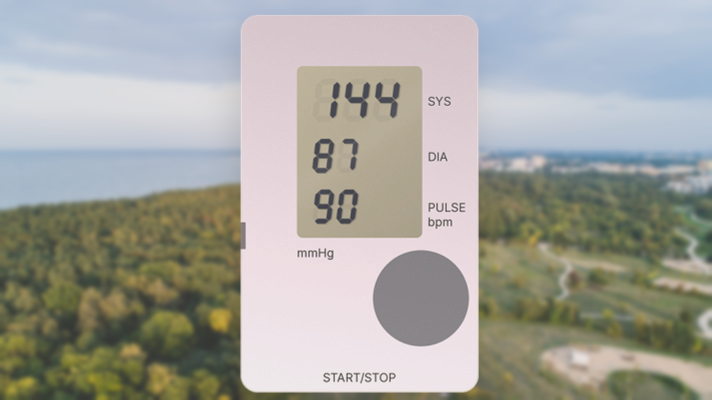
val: 144 mmHg
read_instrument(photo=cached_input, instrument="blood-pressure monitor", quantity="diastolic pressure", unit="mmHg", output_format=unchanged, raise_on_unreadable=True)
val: 87 mmHg
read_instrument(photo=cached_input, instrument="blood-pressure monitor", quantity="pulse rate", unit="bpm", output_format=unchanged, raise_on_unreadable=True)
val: 90 bpm
